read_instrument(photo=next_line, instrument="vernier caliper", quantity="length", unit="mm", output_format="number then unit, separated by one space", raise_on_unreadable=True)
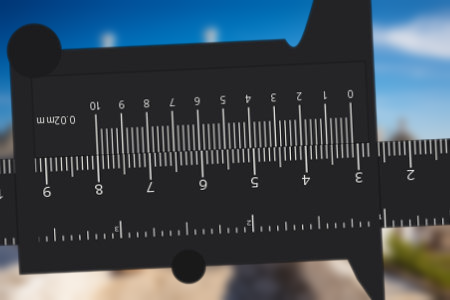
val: 31.0 mm
